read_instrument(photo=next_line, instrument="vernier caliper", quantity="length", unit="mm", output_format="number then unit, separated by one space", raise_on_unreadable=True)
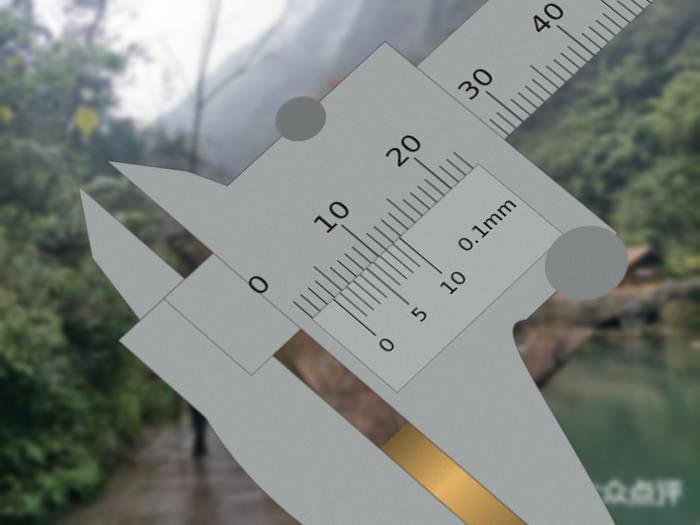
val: 3.8 mm
